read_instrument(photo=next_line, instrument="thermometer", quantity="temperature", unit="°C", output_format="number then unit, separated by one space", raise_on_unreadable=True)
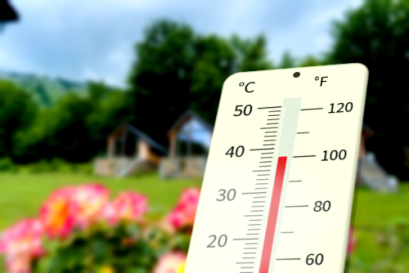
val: 38 °C
